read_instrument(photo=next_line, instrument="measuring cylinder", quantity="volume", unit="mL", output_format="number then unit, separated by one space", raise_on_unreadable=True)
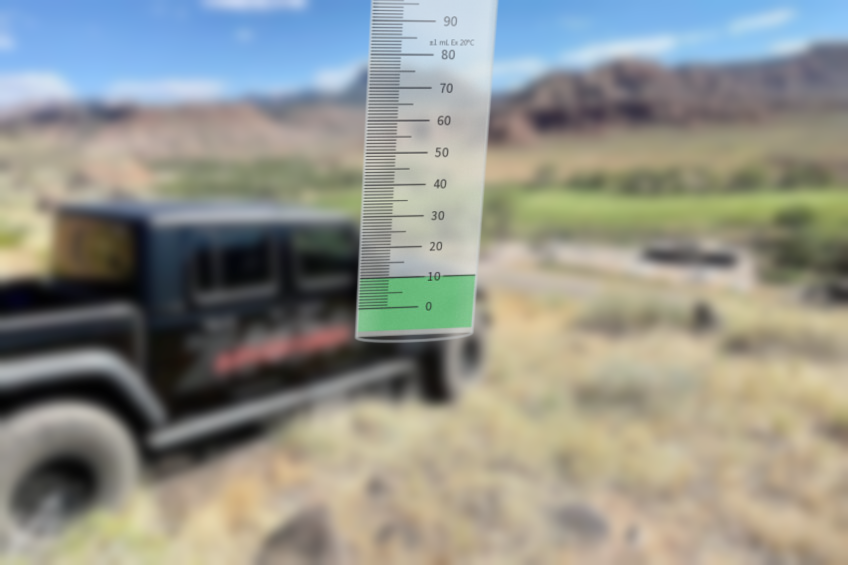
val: 10 mL
